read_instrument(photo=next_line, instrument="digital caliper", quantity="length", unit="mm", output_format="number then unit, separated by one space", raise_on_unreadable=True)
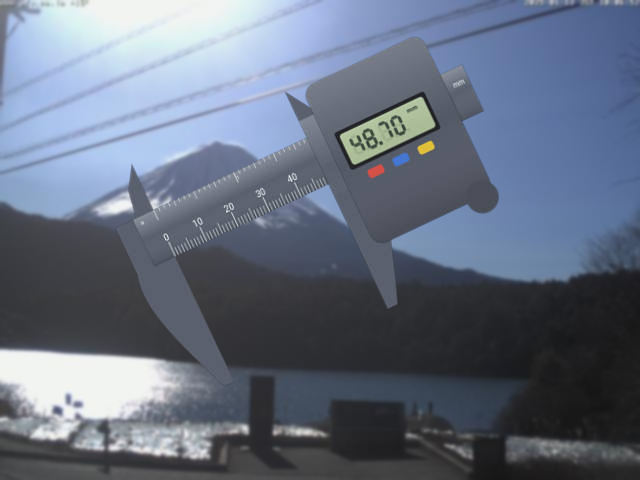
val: 48.70 mm
